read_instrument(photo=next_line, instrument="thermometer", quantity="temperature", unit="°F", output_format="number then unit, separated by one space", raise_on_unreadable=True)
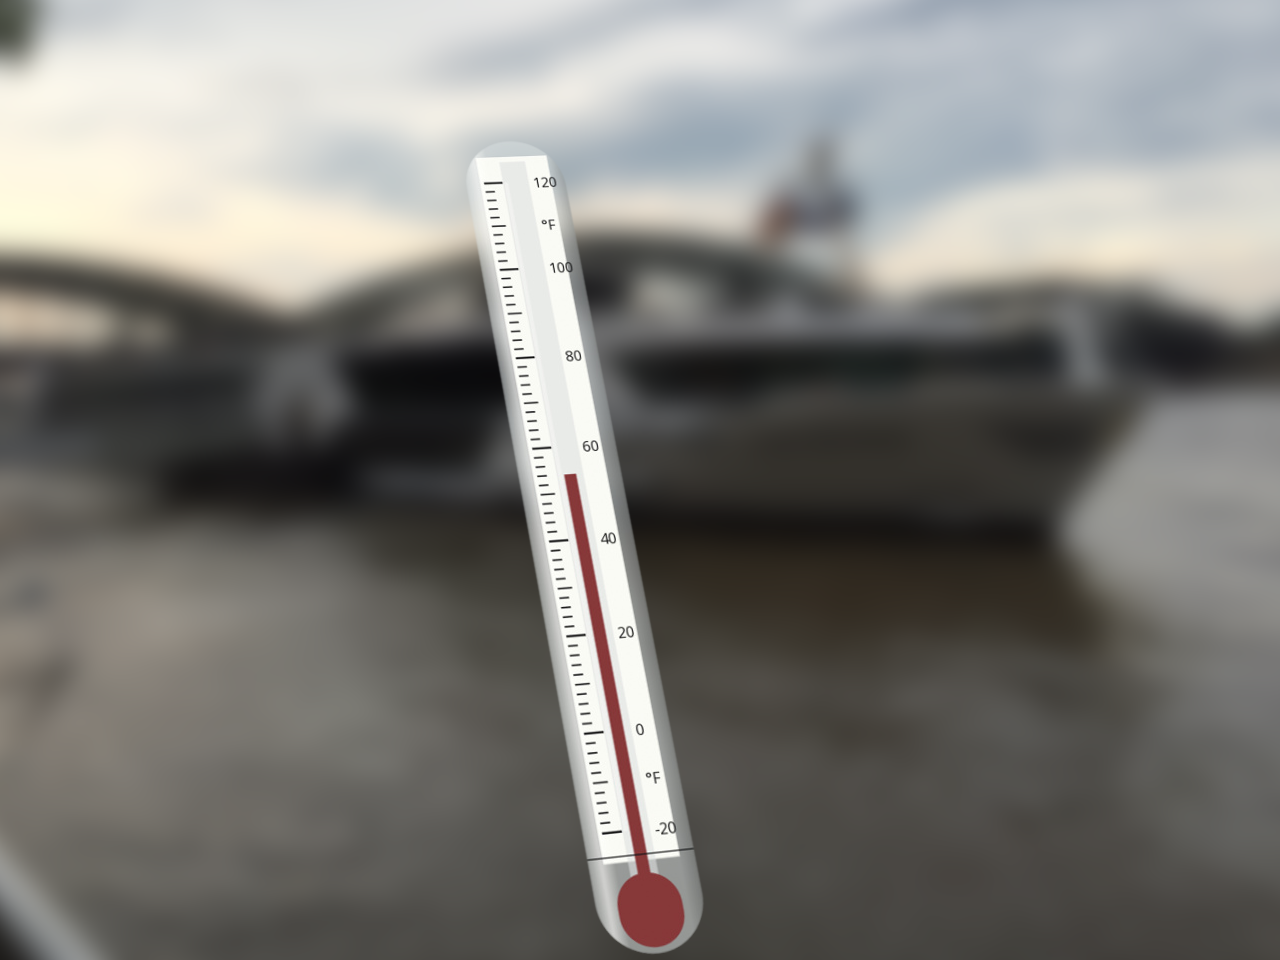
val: 54 °F
